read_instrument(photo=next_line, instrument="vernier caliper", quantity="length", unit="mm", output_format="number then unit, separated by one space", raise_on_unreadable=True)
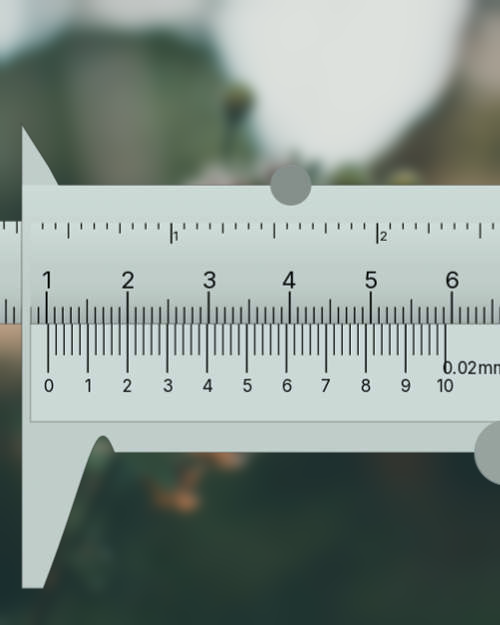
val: 10.2 mm
